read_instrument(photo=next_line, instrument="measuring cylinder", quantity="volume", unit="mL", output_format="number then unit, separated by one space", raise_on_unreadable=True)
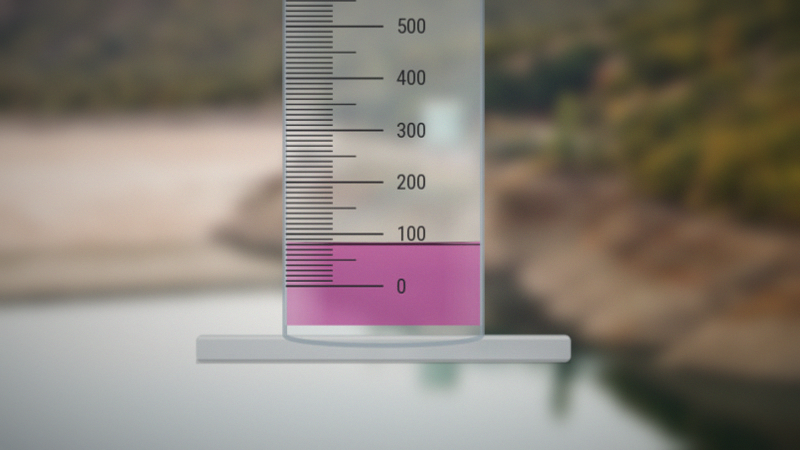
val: 80 mL
